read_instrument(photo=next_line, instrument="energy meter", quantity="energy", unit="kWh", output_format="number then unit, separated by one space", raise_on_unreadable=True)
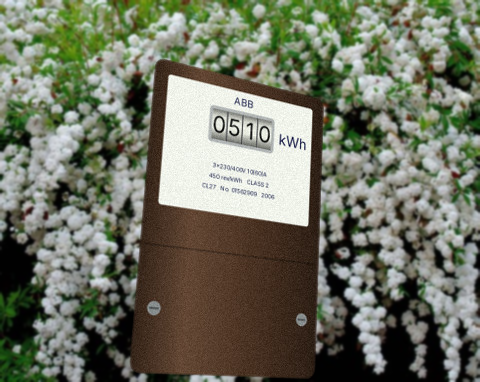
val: 510 kWh
